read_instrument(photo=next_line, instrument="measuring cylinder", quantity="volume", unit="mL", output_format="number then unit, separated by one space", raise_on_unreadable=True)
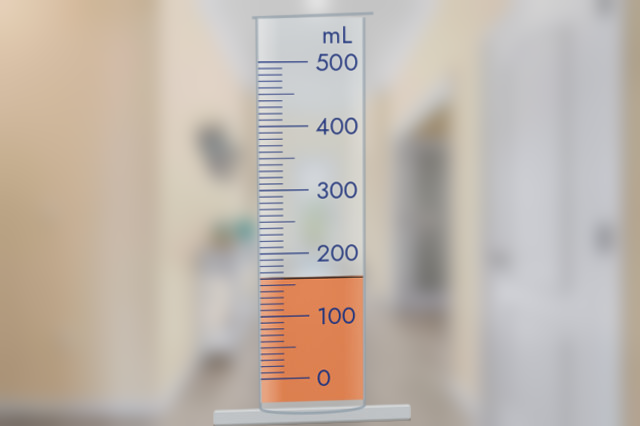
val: 160 mL
